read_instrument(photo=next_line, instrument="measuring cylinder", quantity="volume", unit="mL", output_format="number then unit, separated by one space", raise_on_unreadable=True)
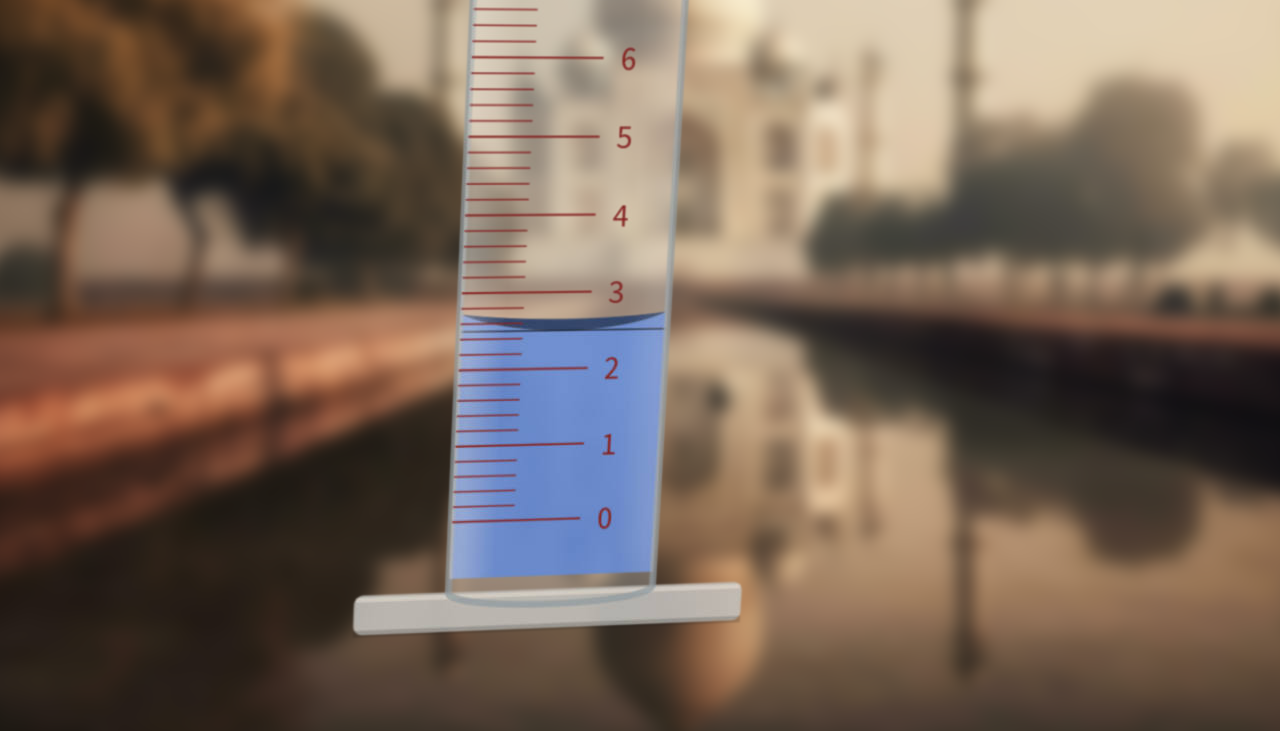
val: 2.5 mL
